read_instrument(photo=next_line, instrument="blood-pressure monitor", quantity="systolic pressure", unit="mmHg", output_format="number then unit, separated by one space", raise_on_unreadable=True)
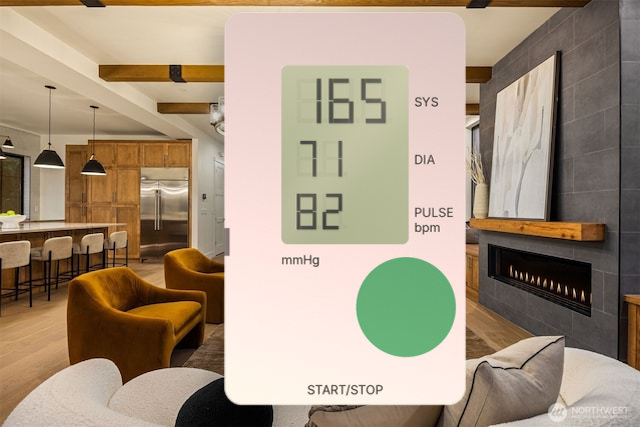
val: 165 mmHg
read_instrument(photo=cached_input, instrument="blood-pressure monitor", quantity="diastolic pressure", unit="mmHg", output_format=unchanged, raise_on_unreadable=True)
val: 71 mmHg
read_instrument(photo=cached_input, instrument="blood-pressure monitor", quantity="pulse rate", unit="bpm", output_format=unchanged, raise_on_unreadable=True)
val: 82 bpm
